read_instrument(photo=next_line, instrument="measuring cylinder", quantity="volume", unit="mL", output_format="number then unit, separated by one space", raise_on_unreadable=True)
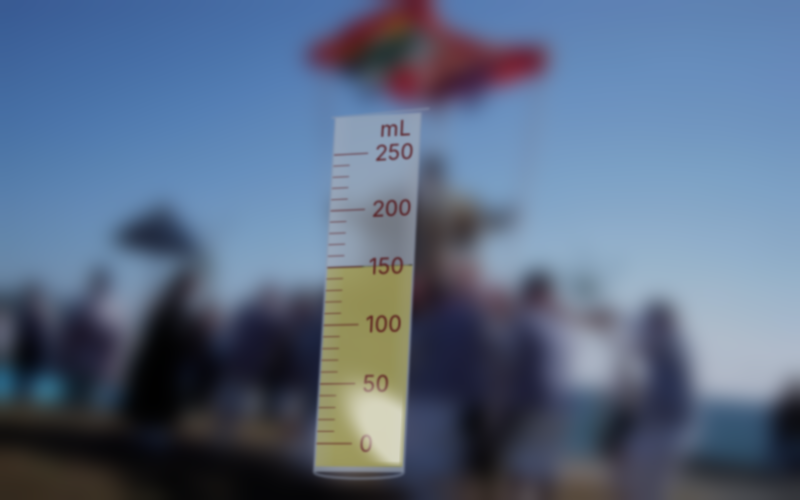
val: 150 mL
